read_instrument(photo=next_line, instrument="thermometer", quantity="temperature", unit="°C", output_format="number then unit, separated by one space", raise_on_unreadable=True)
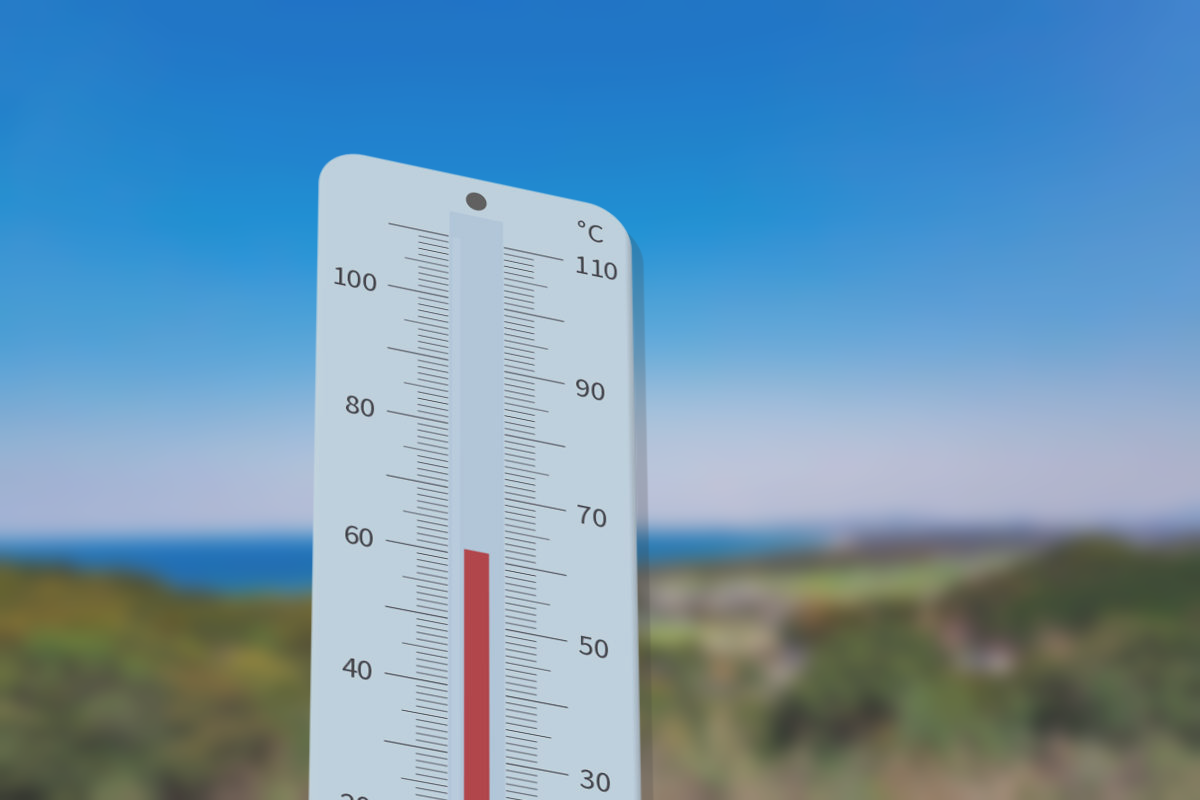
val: 61 °C
